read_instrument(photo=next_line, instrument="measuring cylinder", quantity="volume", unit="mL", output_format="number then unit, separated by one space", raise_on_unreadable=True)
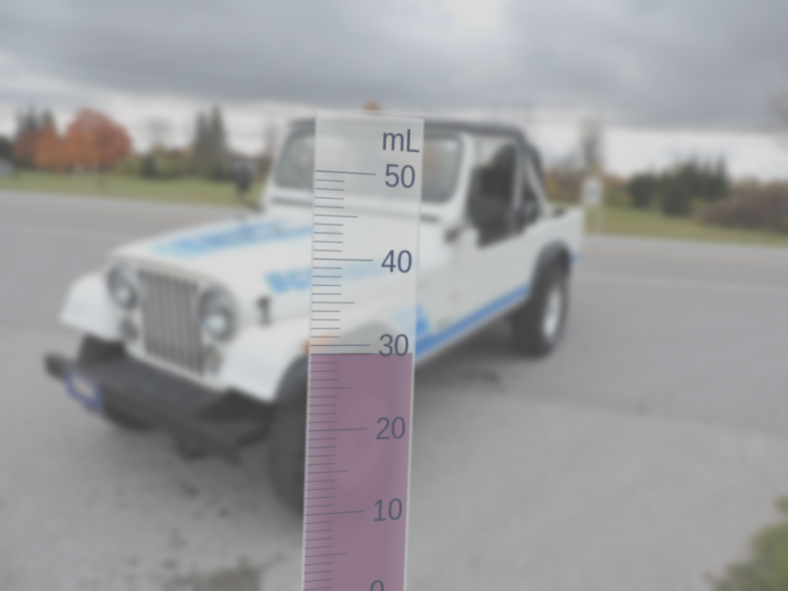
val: 29 mL
